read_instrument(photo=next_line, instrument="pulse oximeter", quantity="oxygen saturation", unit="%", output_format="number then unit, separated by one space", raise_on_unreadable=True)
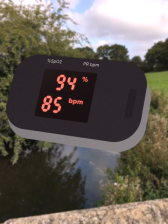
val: 94 %
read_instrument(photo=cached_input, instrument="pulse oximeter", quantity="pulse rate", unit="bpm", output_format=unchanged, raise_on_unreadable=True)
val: 85 bpm
